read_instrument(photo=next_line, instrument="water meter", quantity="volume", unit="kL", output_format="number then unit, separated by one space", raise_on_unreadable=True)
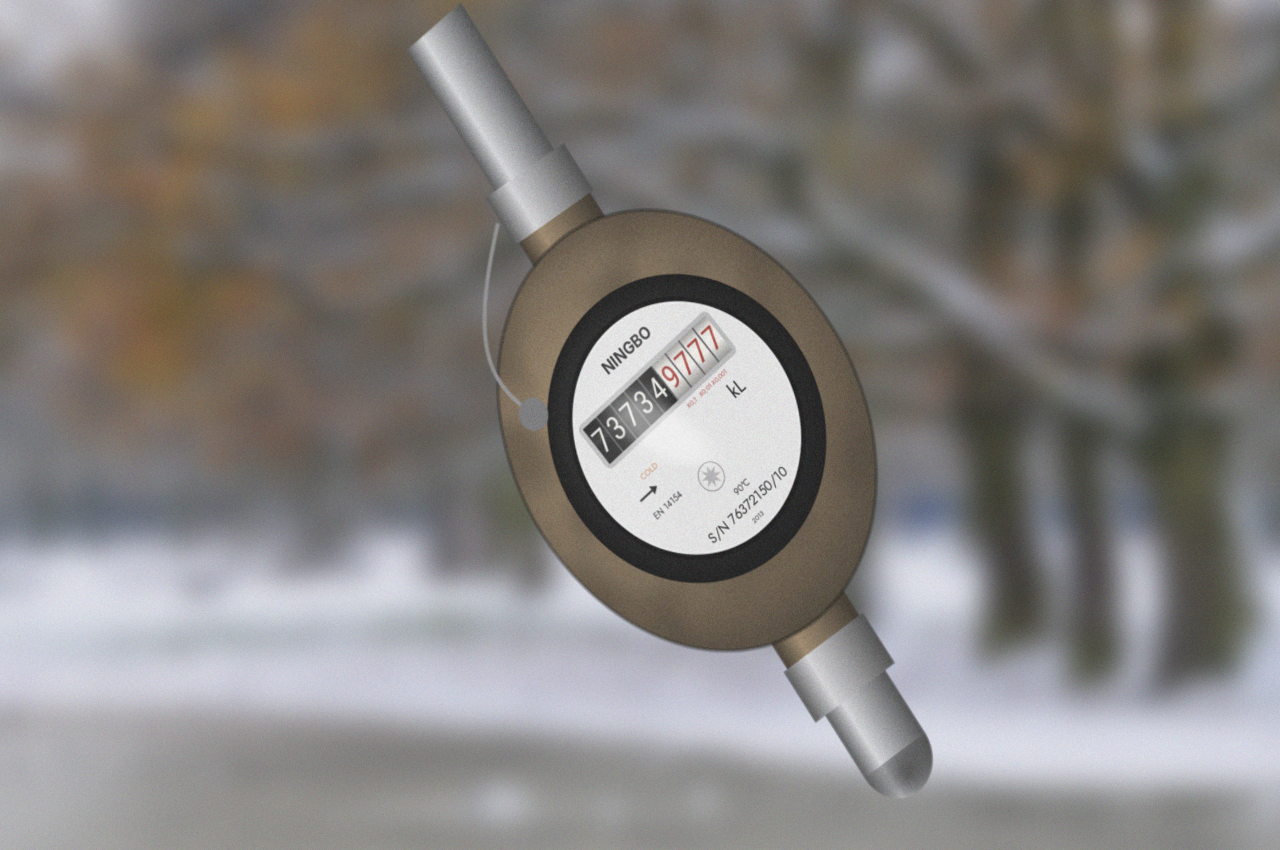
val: 73734.9777 kL
